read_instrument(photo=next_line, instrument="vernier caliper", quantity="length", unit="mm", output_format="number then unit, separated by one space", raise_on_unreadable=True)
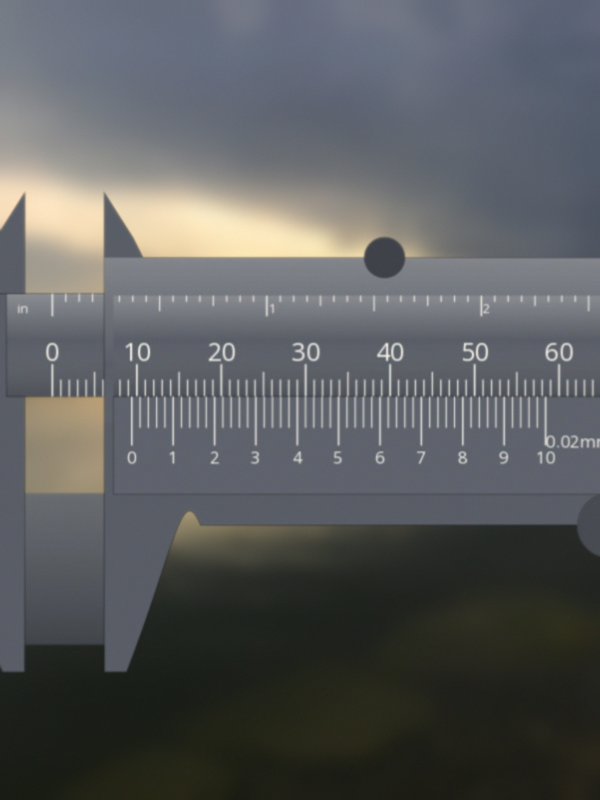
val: 9.4 mm
